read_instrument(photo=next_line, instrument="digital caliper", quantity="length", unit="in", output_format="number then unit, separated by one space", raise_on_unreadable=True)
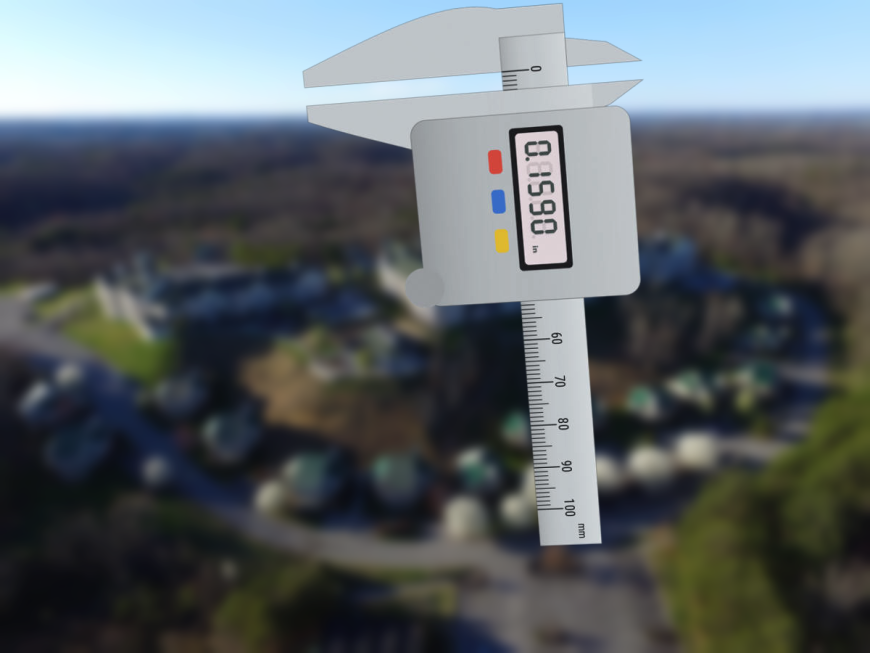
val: 0.1590 in
